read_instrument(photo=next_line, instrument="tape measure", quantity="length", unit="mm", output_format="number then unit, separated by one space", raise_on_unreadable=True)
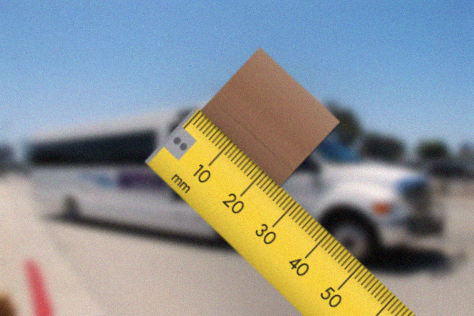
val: 25 mm
